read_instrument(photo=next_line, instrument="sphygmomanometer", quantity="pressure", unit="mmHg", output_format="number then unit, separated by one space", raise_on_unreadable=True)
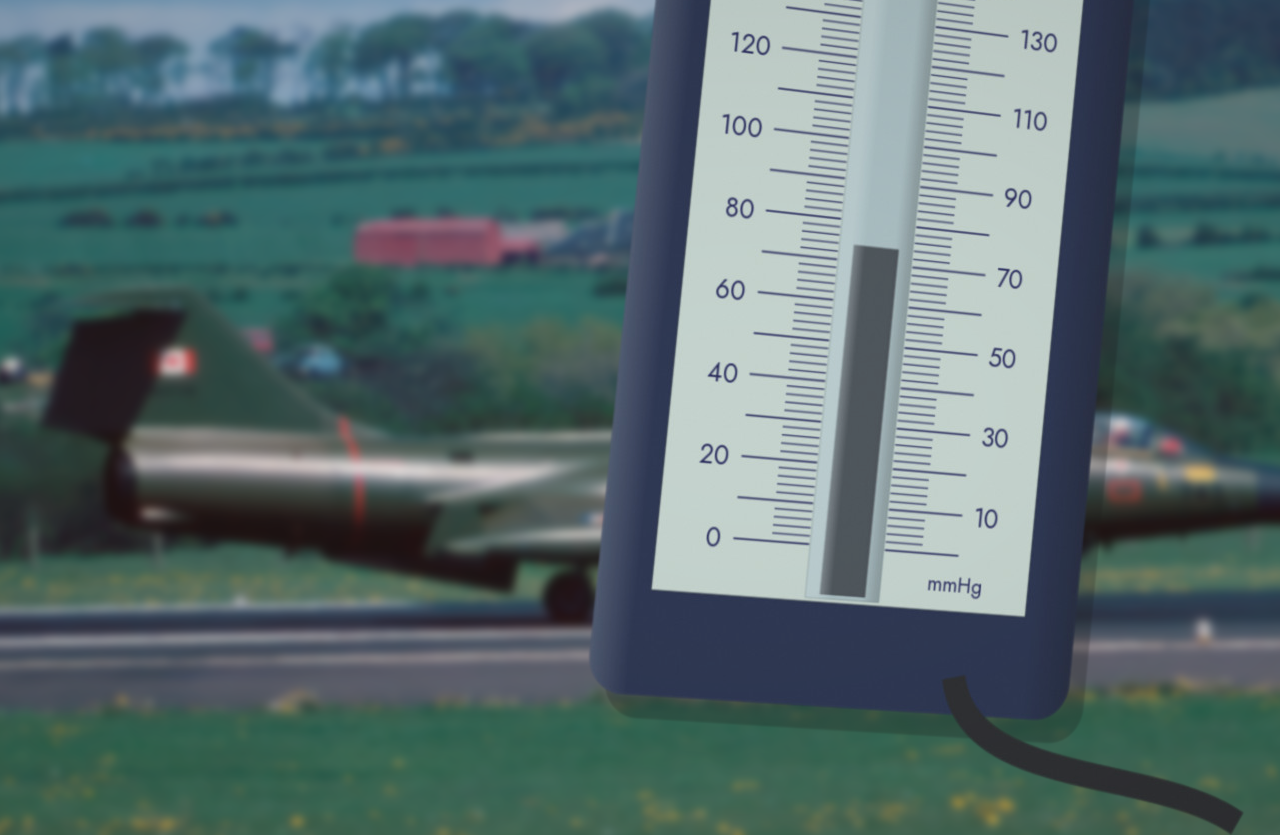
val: 74 mmHg
